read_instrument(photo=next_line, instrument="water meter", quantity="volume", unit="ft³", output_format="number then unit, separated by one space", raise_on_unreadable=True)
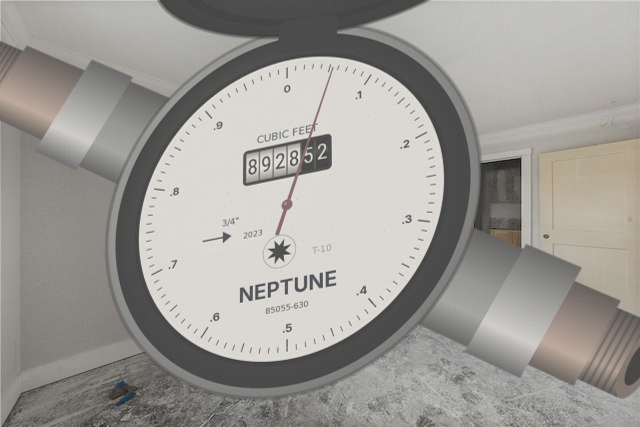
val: 892852.05 ft³
